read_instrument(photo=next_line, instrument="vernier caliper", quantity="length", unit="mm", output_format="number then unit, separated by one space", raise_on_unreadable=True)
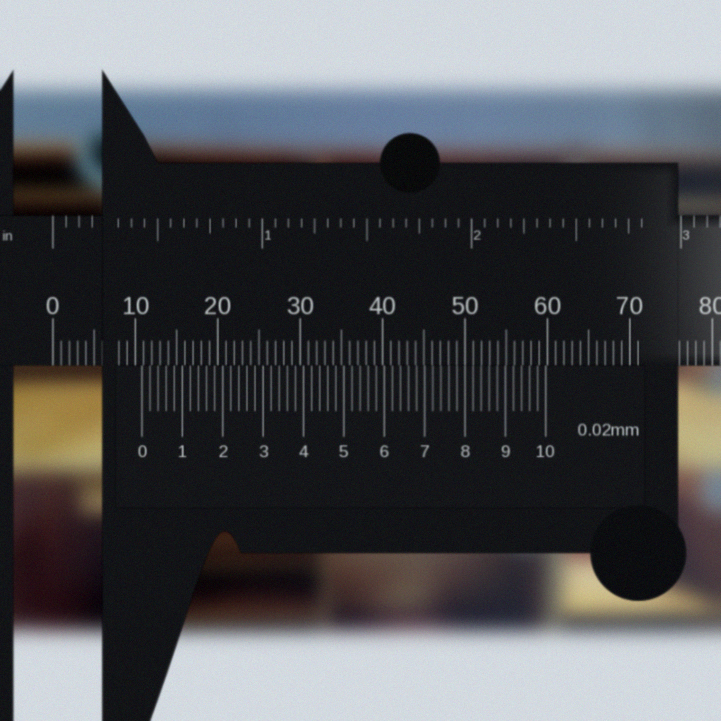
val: 10.8 mm
